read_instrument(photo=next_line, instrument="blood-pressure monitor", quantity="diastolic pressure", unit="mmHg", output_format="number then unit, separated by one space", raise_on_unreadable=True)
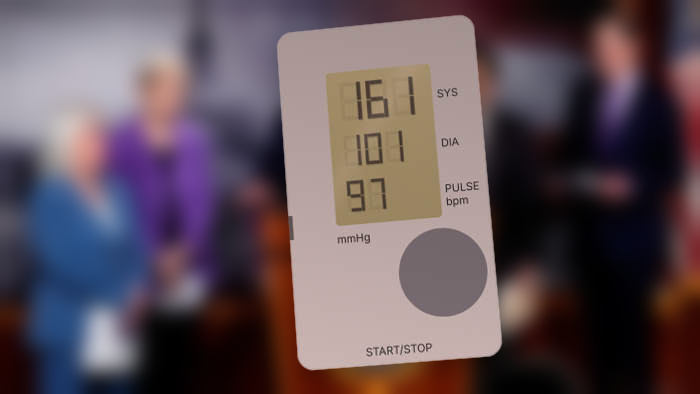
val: 101 mmHg
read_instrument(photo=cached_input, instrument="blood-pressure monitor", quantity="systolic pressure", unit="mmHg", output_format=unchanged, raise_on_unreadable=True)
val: 161 mmHg
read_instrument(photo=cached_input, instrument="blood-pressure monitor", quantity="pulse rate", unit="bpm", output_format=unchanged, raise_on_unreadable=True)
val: 97 bpm
